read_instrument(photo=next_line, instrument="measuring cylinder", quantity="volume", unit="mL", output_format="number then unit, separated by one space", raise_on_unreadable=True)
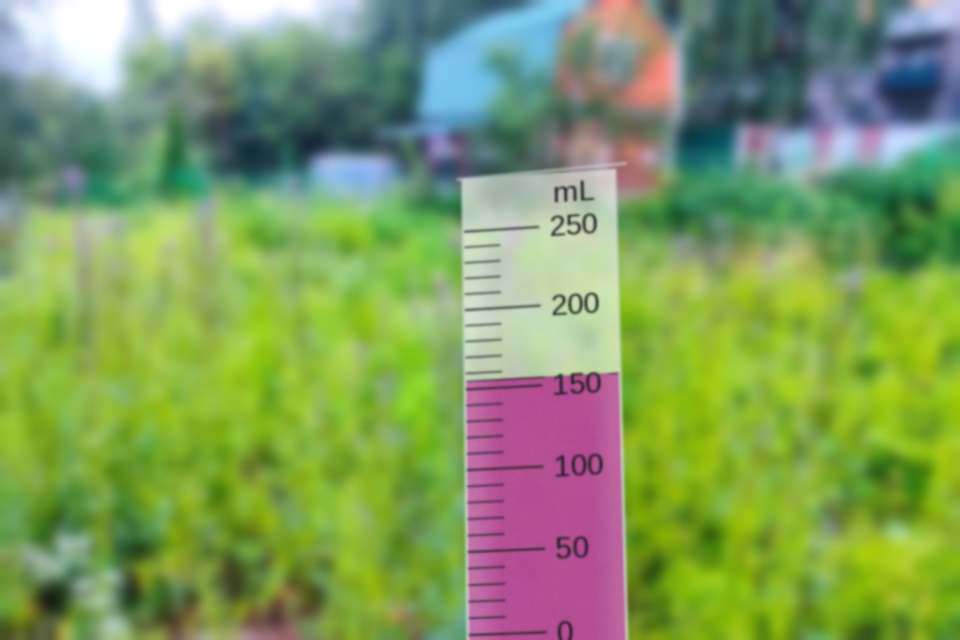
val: 155 mL
